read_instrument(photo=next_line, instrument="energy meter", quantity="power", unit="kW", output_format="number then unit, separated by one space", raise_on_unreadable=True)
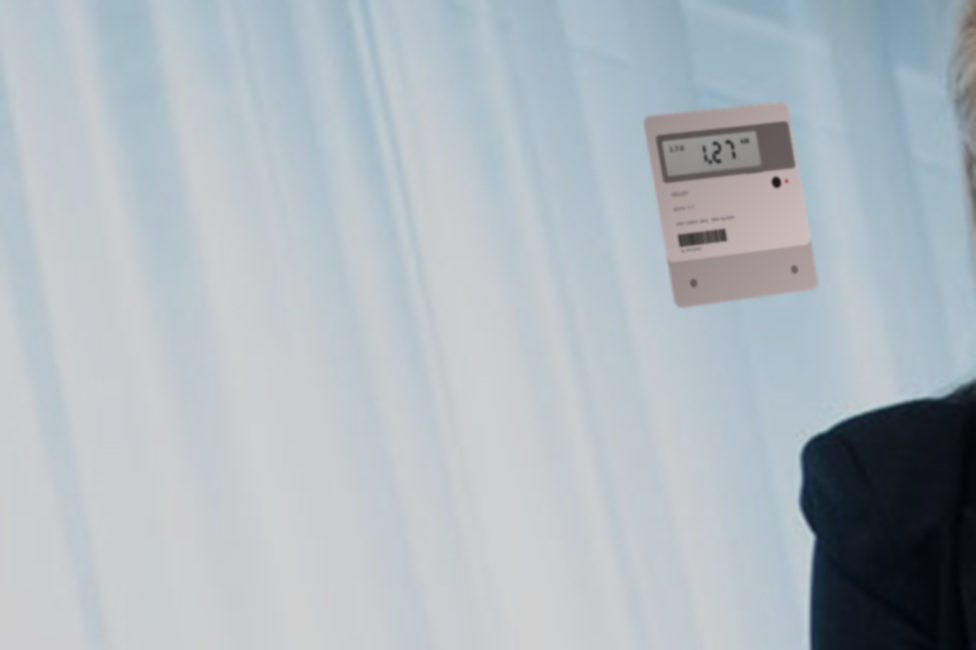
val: 1.27 kW
